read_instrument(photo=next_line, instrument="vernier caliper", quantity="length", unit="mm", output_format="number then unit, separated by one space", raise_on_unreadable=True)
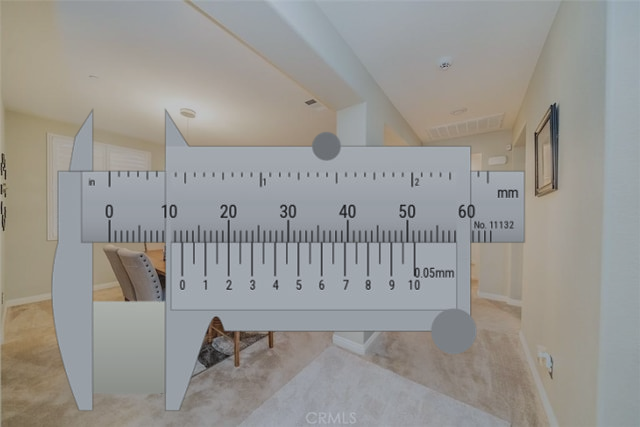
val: 12.2 mm
